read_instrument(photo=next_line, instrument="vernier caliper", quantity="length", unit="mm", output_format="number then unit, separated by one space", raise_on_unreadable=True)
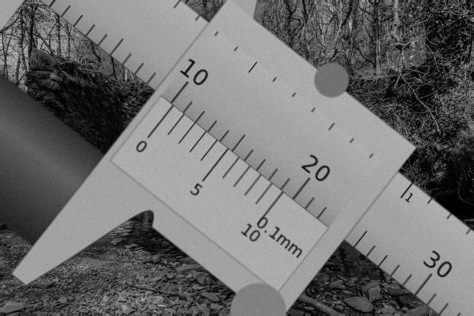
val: 10.2 mm
